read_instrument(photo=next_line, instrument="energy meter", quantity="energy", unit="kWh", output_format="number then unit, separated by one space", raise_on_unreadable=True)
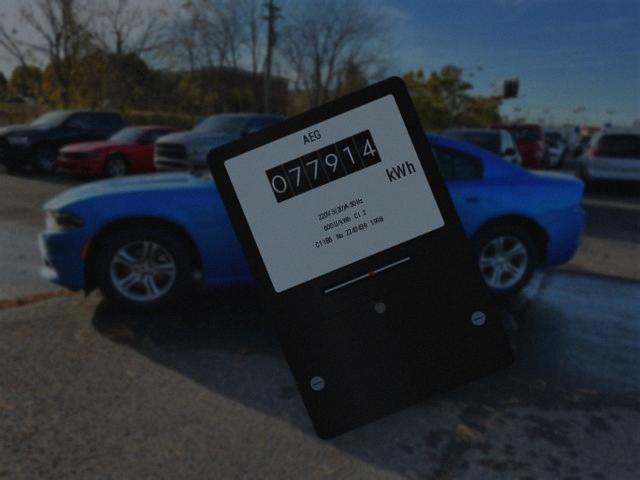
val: 77914 kWh
